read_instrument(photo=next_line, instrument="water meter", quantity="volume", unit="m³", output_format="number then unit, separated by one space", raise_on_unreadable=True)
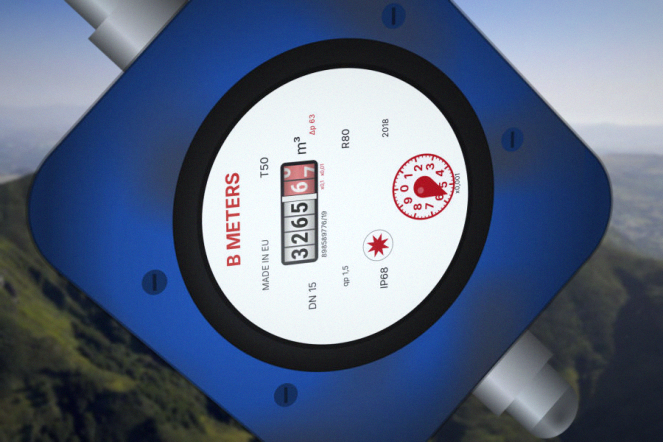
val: 3265.665 m³
